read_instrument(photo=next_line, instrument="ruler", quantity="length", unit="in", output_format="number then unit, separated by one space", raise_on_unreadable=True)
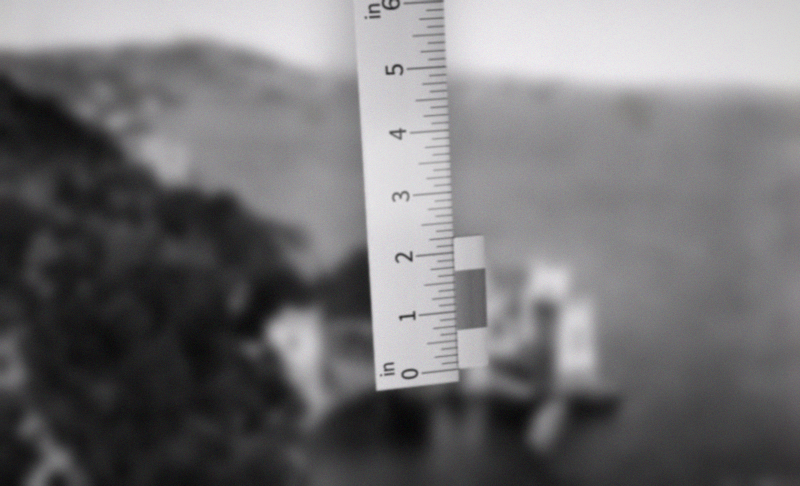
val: 2.25 in
